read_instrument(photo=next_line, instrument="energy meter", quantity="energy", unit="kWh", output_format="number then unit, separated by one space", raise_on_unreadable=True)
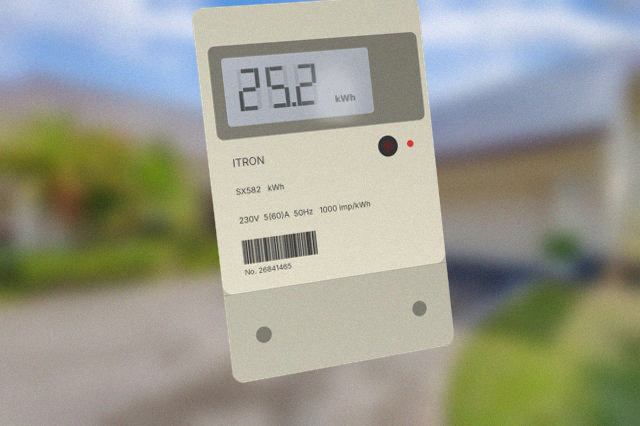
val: 25.2 kWh
